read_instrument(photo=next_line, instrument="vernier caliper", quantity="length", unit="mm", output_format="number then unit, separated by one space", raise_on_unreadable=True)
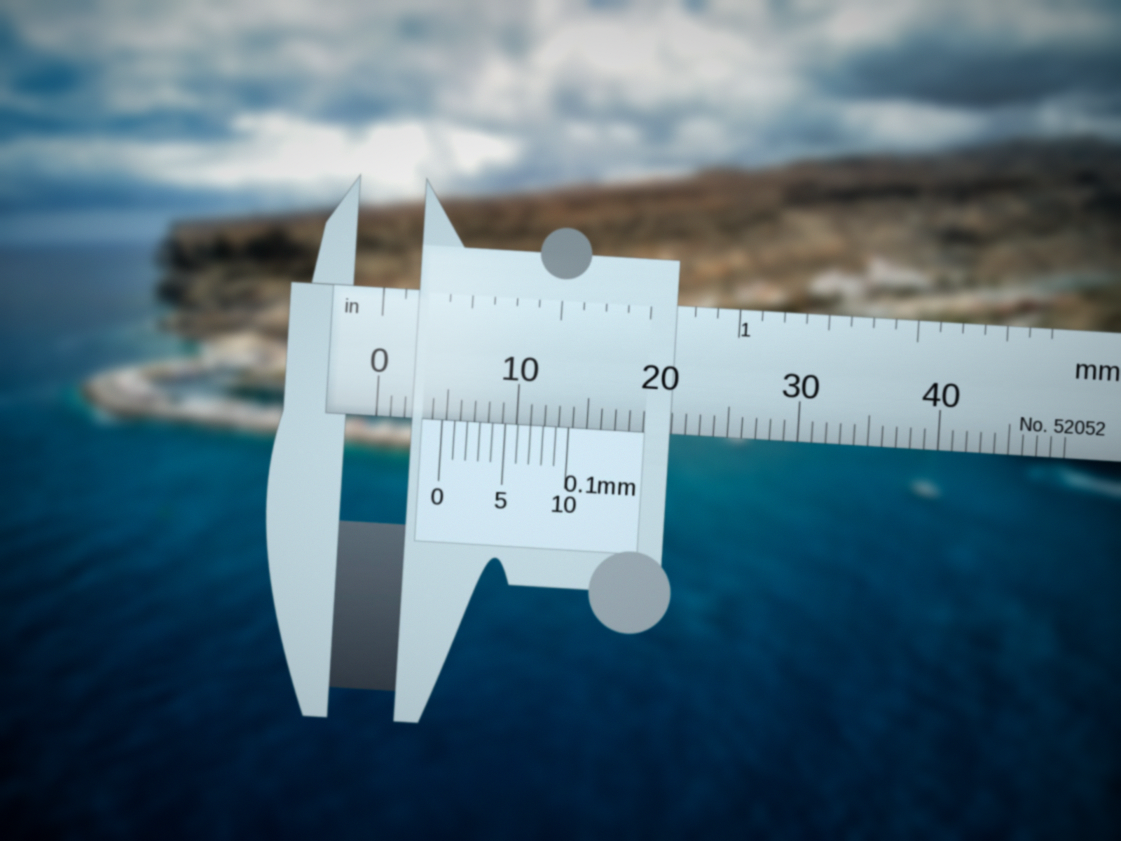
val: 4.7 mm
